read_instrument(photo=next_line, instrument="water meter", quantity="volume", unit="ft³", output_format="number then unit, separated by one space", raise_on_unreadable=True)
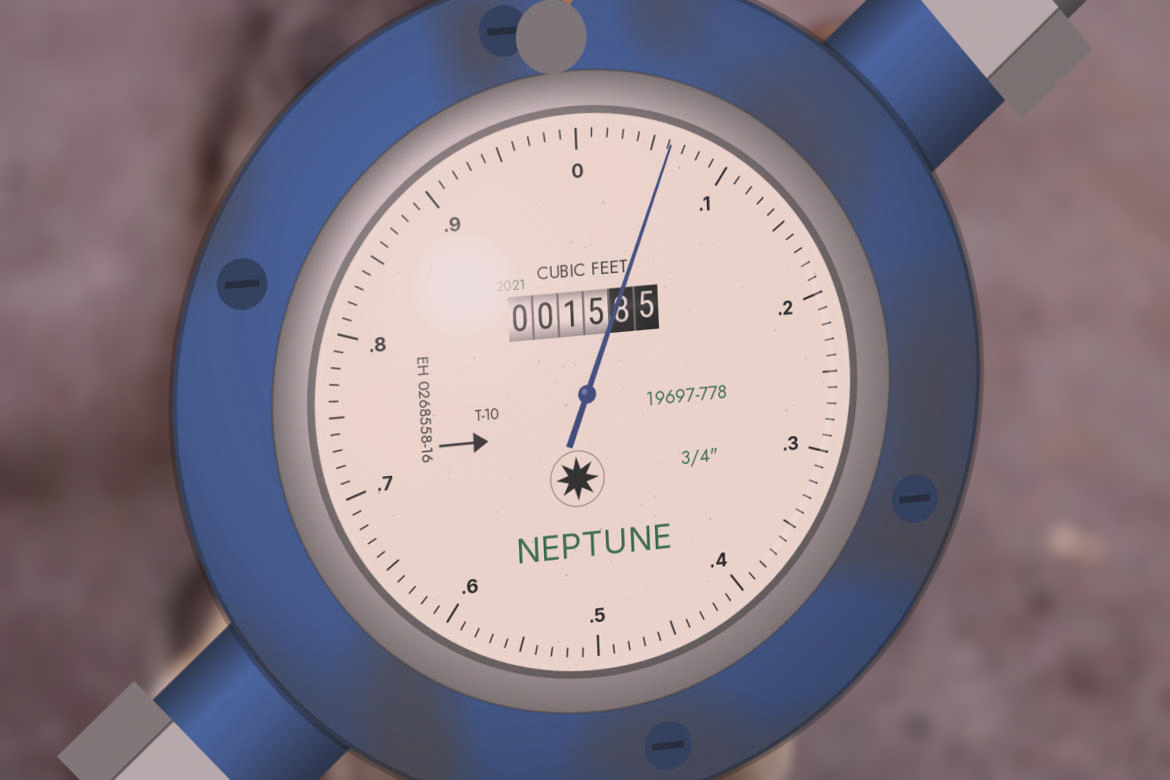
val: 1585.06 ft³
